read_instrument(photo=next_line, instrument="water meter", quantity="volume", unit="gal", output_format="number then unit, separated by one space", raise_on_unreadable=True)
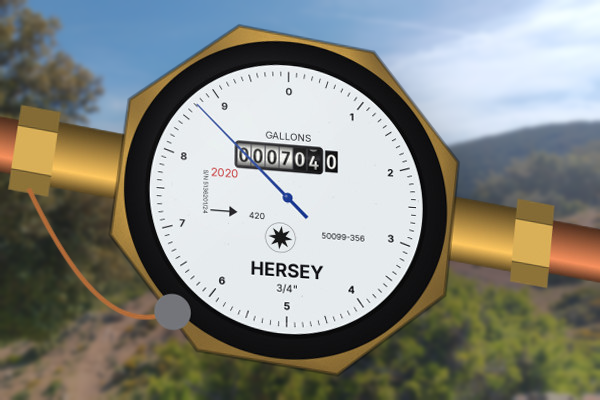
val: 7038.7 gal
